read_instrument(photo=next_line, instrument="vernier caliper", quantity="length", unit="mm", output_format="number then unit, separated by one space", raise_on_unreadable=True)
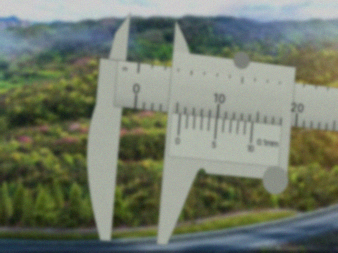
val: 5.4 mm
